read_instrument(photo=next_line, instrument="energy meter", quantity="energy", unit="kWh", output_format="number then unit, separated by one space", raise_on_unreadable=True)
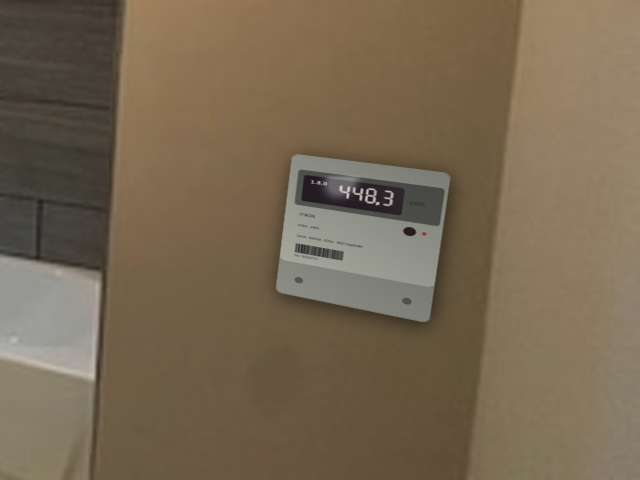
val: 448.3 kWh
